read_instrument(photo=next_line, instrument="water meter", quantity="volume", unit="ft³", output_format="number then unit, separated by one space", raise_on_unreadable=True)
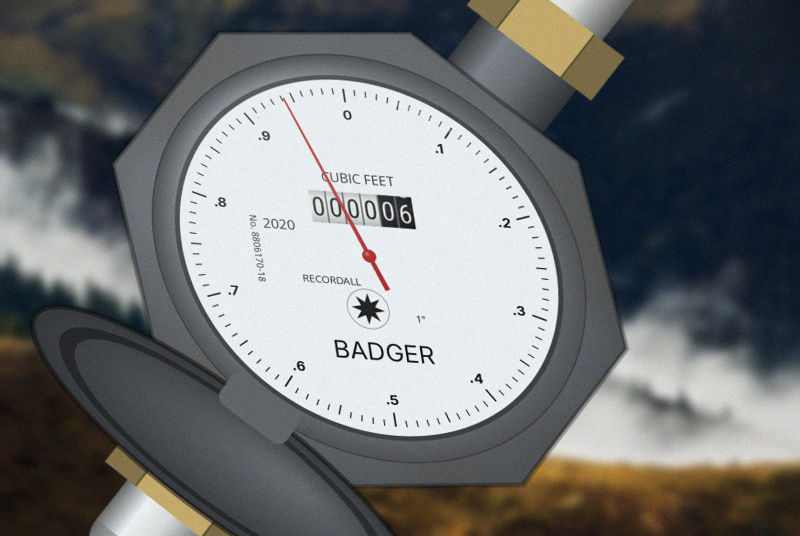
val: 5.94 ft³
